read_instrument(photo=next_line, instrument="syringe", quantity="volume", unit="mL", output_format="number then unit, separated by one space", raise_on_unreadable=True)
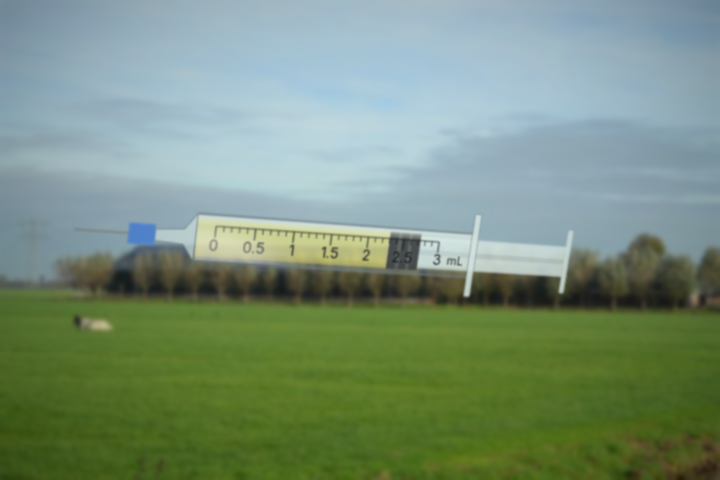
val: 2.3 mL
